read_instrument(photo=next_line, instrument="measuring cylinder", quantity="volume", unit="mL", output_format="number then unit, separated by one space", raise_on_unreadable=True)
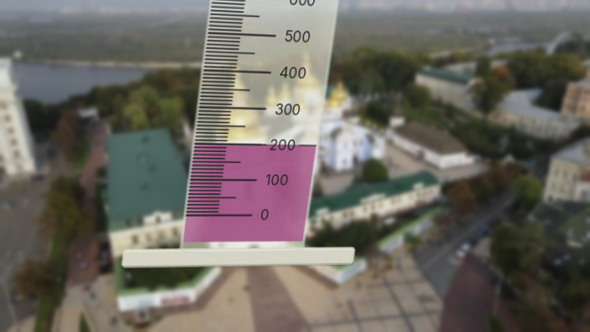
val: 200 mL
